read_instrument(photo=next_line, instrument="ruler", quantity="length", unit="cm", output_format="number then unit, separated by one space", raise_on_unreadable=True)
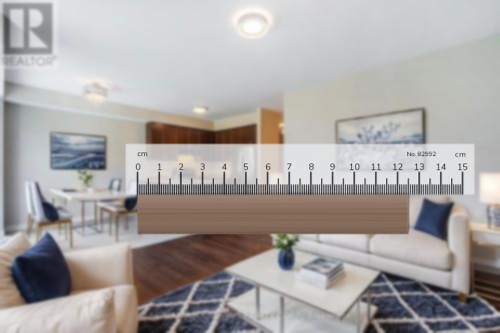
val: 12.5 cm
